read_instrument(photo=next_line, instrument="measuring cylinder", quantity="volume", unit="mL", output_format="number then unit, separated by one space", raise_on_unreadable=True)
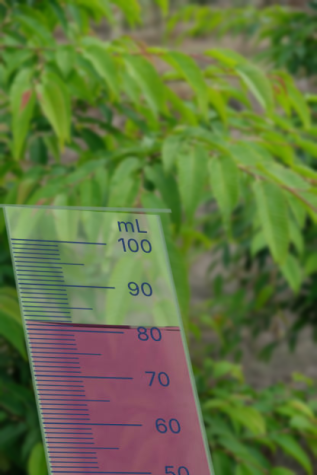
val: 81 mL
